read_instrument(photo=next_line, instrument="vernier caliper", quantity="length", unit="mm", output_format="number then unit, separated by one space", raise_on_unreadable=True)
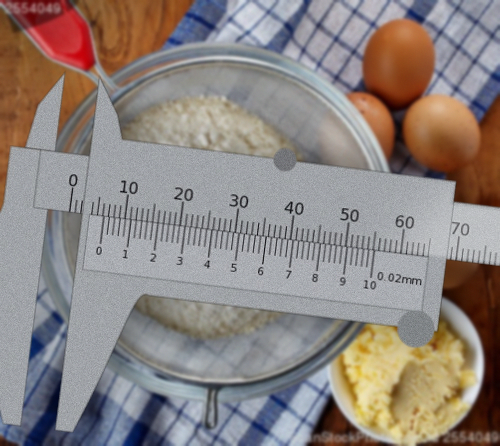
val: 6.2 mm
